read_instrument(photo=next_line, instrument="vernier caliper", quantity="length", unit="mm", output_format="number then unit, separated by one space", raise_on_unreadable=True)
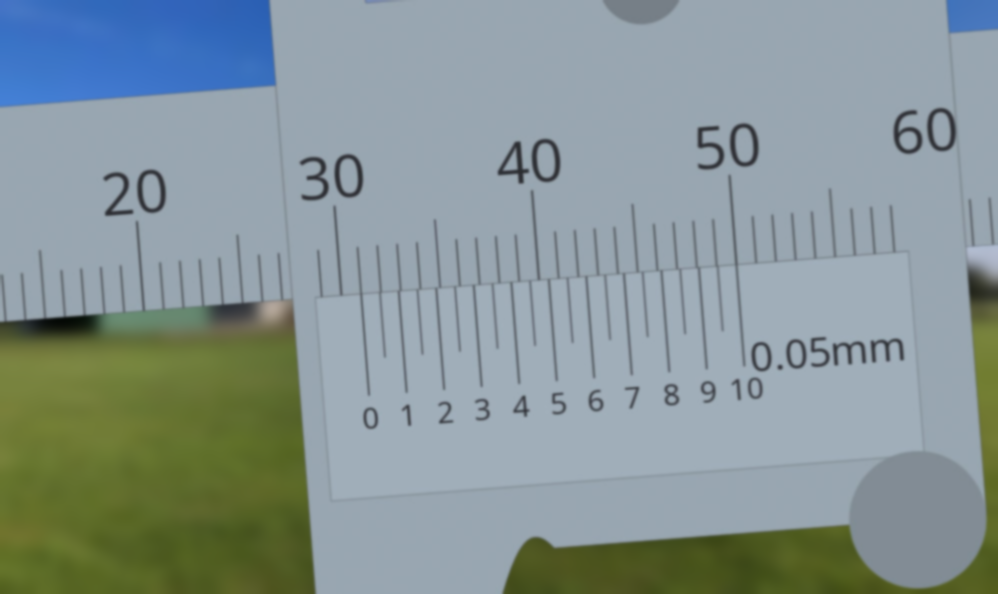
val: 31.0 mm
